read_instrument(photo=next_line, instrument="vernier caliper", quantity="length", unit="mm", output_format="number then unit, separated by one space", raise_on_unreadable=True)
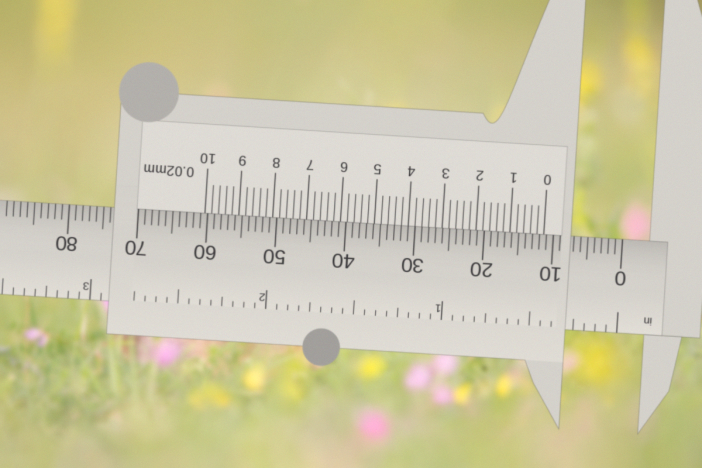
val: 11.4 mm
